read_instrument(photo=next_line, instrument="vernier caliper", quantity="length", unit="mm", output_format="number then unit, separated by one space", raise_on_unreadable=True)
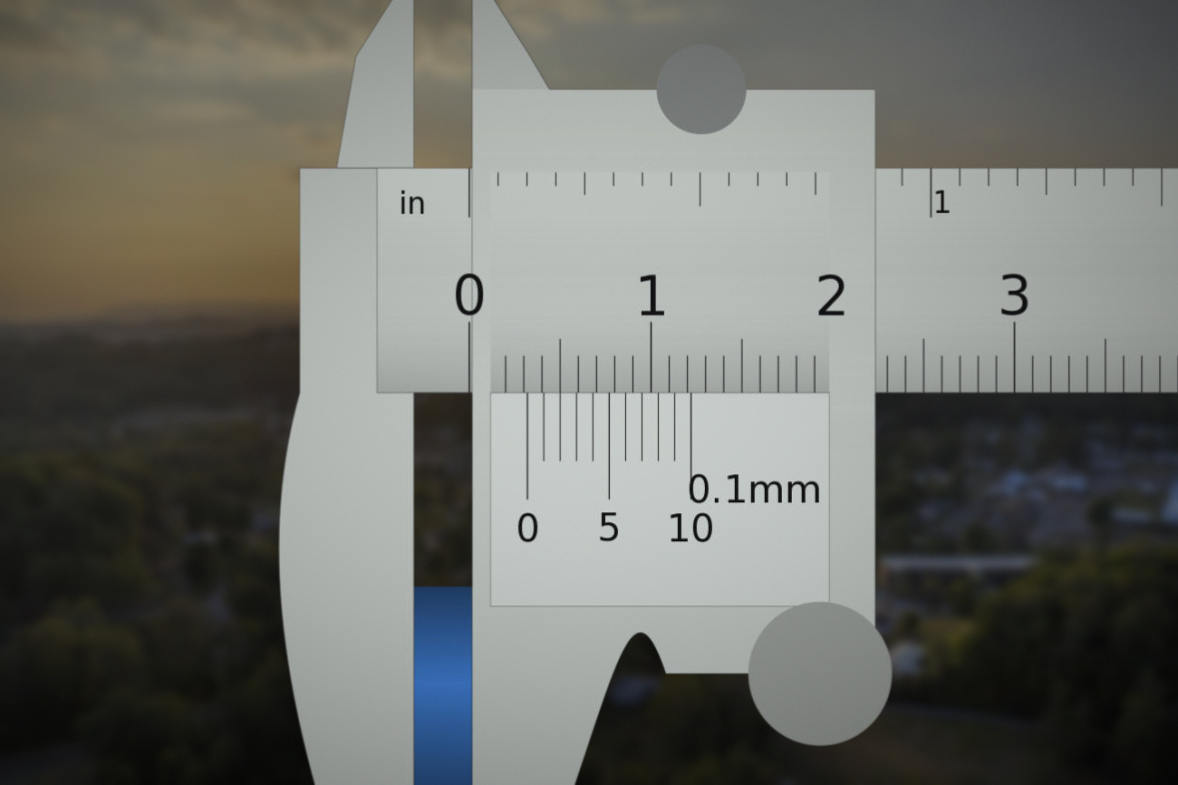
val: 3.2 mm
